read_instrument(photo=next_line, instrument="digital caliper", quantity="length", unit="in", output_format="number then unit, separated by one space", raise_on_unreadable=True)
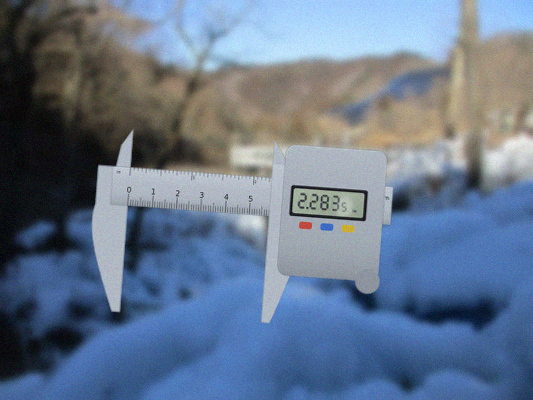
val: 2.2835 in
